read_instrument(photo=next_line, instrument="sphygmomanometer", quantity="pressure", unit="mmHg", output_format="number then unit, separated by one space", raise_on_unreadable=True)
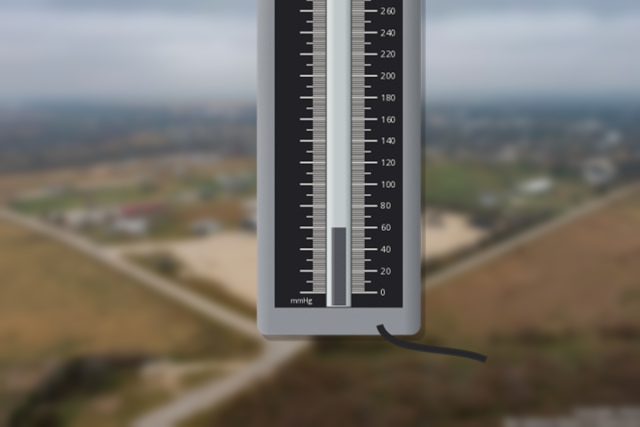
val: 60 mmHg
